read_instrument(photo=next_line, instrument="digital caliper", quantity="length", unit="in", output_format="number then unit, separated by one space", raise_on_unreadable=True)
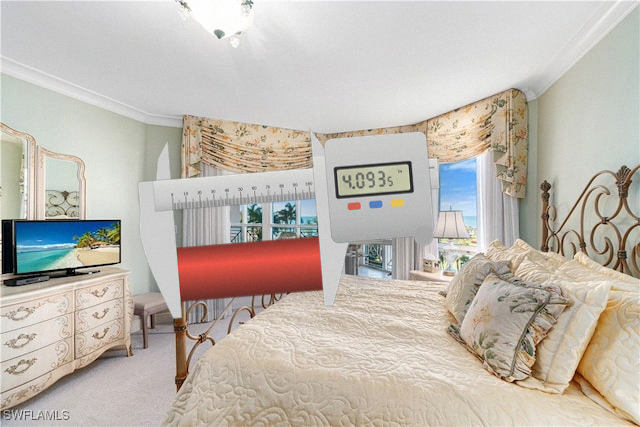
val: 4.0935 in
